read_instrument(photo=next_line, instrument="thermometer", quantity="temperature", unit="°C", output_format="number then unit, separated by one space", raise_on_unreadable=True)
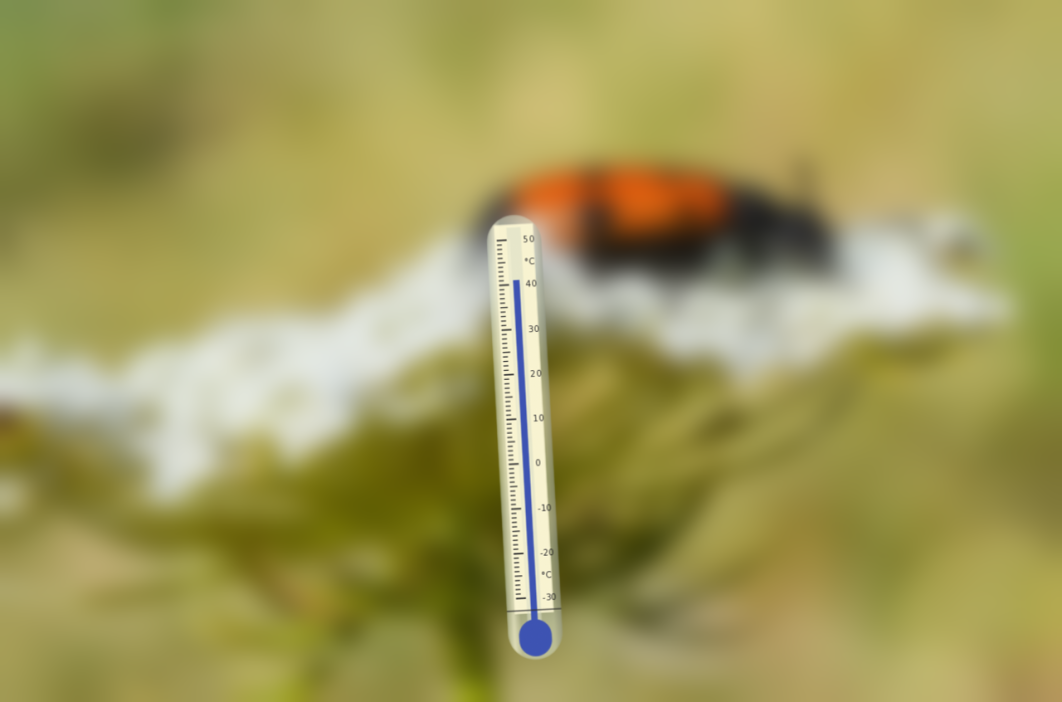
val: 41 °C
